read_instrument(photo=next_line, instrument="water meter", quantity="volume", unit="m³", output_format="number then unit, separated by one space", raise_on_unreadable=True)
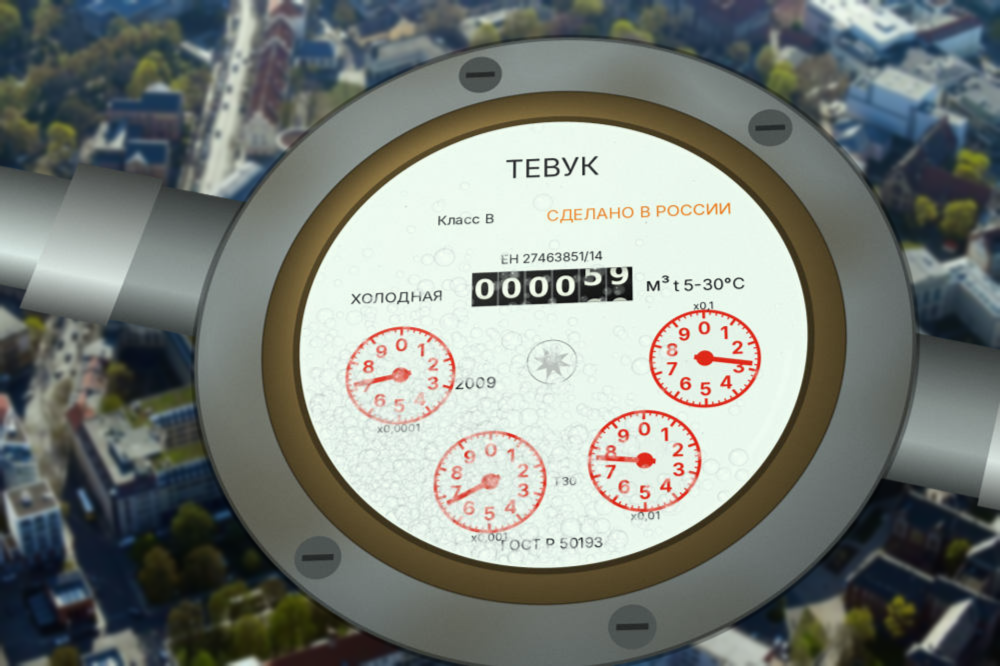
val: 59.2767 m³
